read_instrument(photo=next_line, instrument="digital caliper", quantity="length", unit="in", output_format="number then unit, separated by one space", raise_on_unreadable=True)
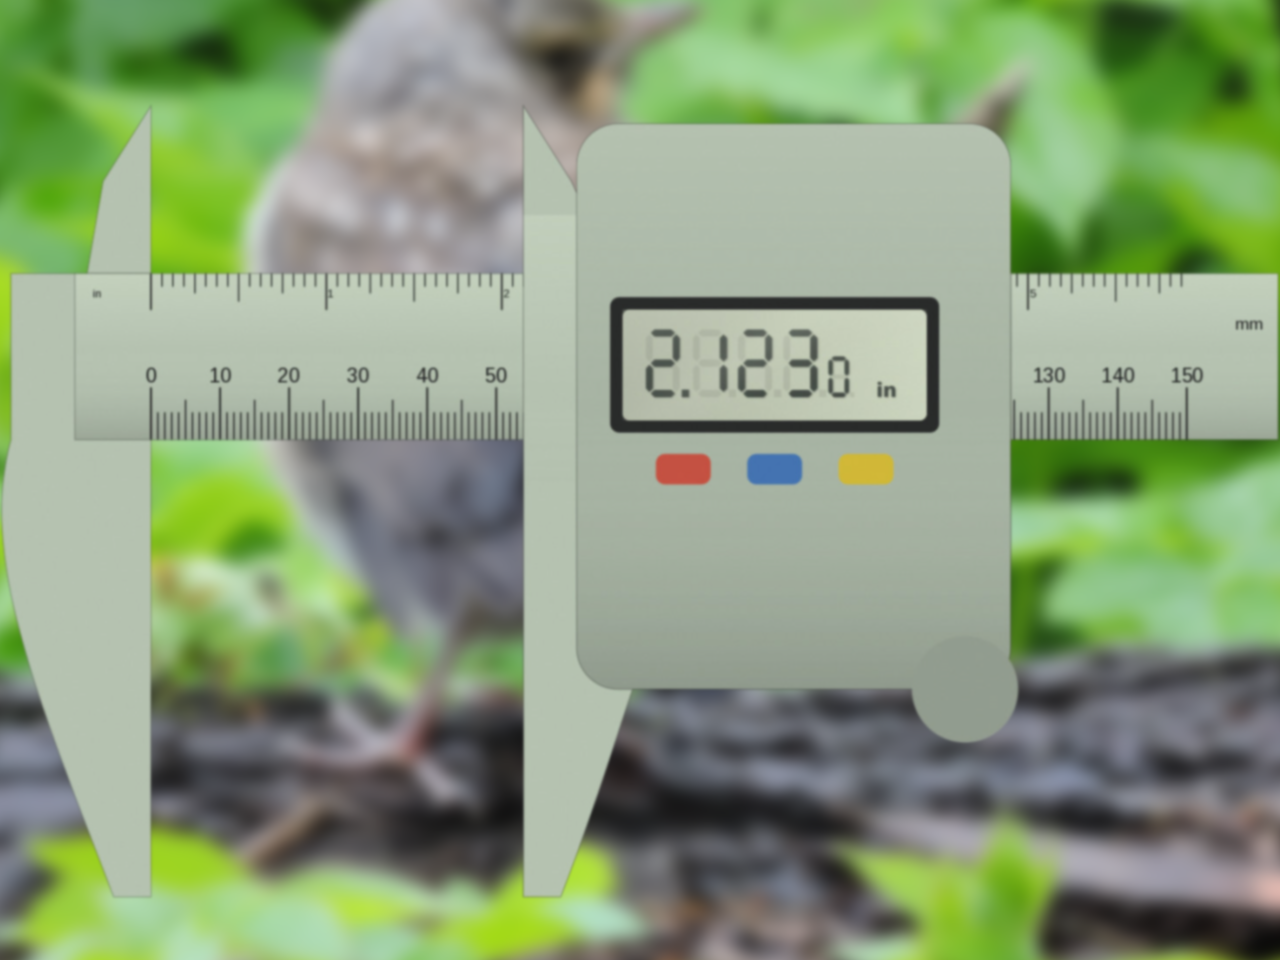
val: 2.1230 in
